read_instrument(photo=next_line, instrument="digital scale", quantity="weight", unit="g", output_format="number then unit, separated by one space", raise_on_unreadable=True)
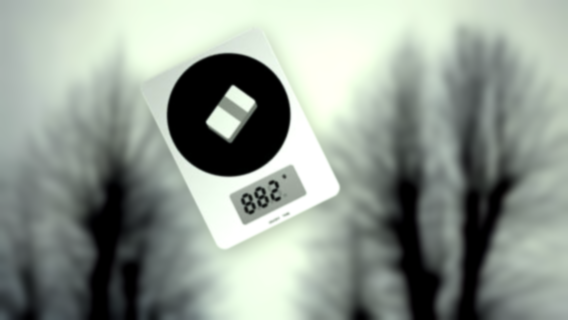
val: 882 g
